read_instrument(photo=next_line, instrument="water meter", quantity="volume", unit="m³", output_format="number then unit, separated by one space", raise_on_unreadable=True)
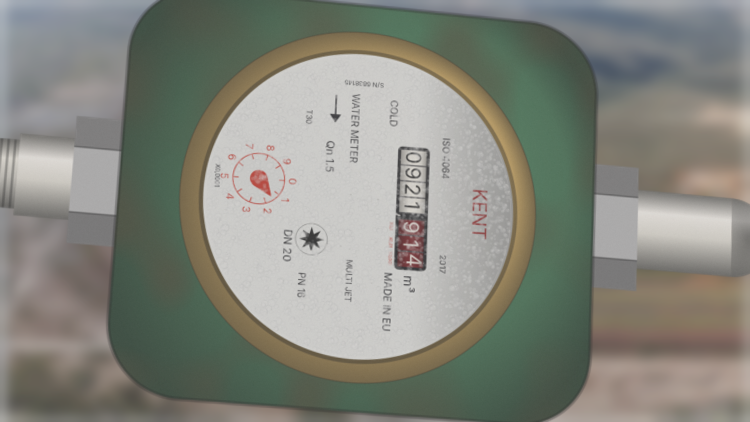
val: 921.9141 m³
